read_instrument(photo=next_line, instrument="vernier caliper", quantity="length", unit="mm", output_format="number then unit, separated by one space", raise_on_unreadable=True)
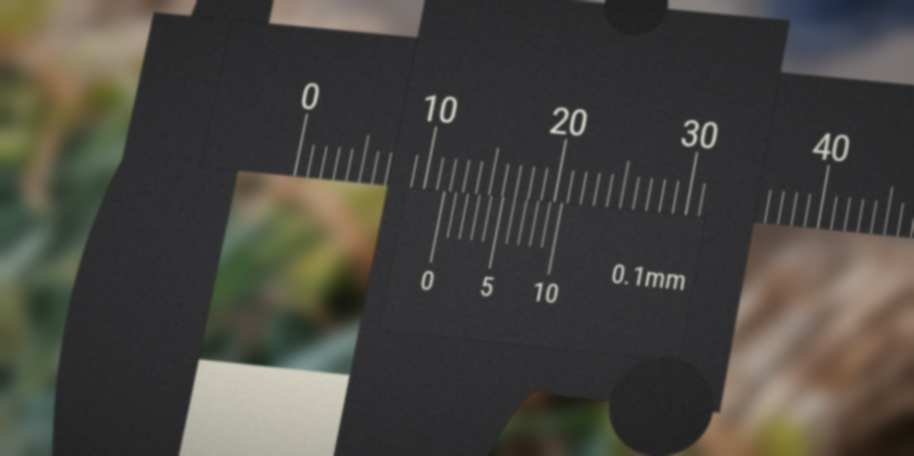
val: 11.6 mm
